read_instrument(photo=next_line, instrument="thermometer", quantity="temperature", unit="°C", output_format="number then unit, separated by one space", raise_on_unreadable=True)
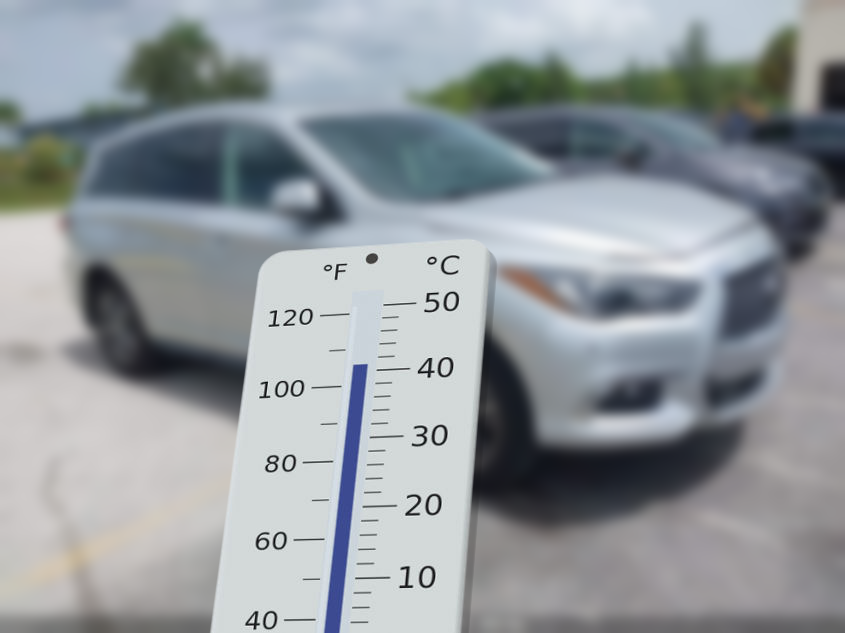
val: 41 °C
